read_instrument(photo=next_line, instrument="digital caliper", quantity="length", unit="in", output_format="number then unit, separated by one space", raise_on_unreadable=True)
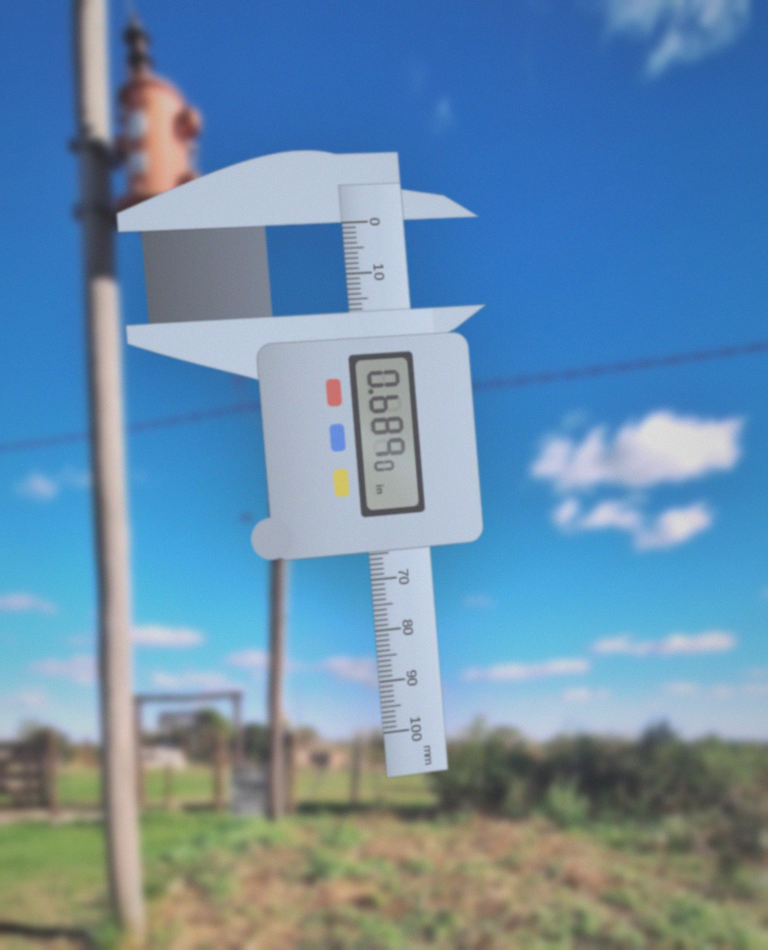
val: 0.6890 in
